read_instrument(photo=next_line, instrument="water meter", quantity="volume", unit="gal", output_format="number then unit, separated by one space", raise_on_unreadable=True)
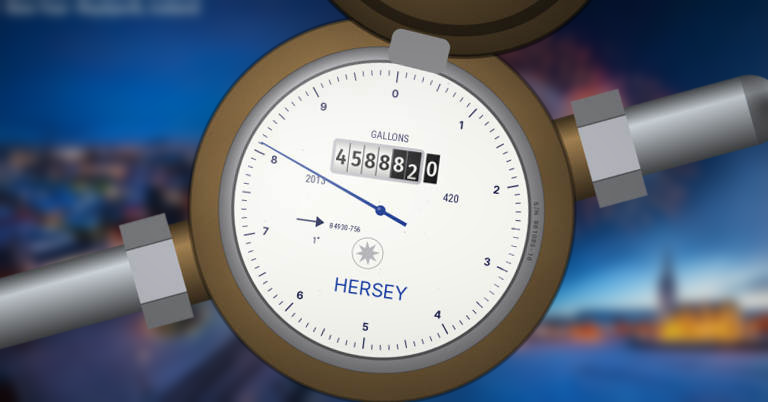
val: 4588818.1 gal
